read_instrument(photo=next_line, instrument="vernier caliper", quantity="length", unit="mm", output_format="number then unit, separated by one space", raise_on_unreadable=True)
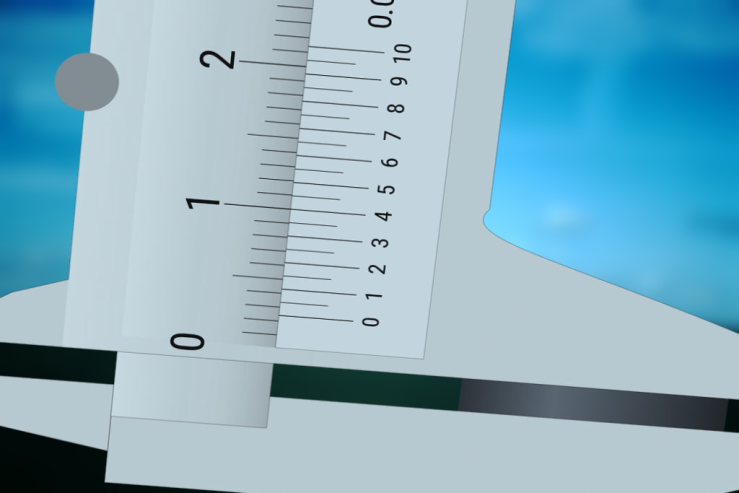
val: 2.4 mm
